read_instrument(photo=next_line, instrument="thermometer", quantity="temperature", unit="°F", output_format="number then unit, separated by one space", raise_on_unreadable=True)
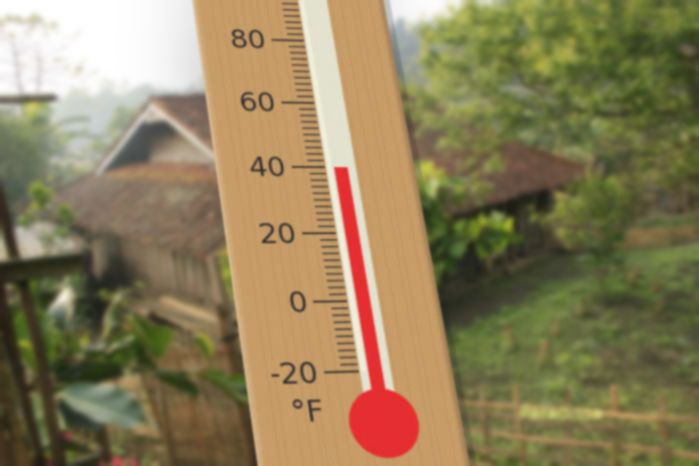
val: 40 °F
